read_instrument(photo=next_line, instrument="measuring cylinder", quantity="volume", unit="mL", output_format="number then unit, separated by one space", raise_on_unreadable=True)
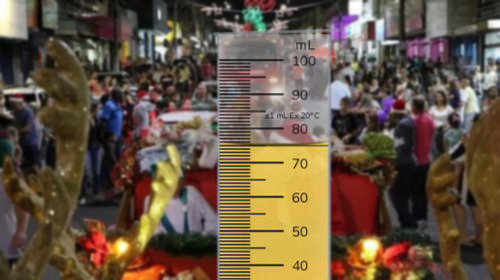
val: 75 mL
